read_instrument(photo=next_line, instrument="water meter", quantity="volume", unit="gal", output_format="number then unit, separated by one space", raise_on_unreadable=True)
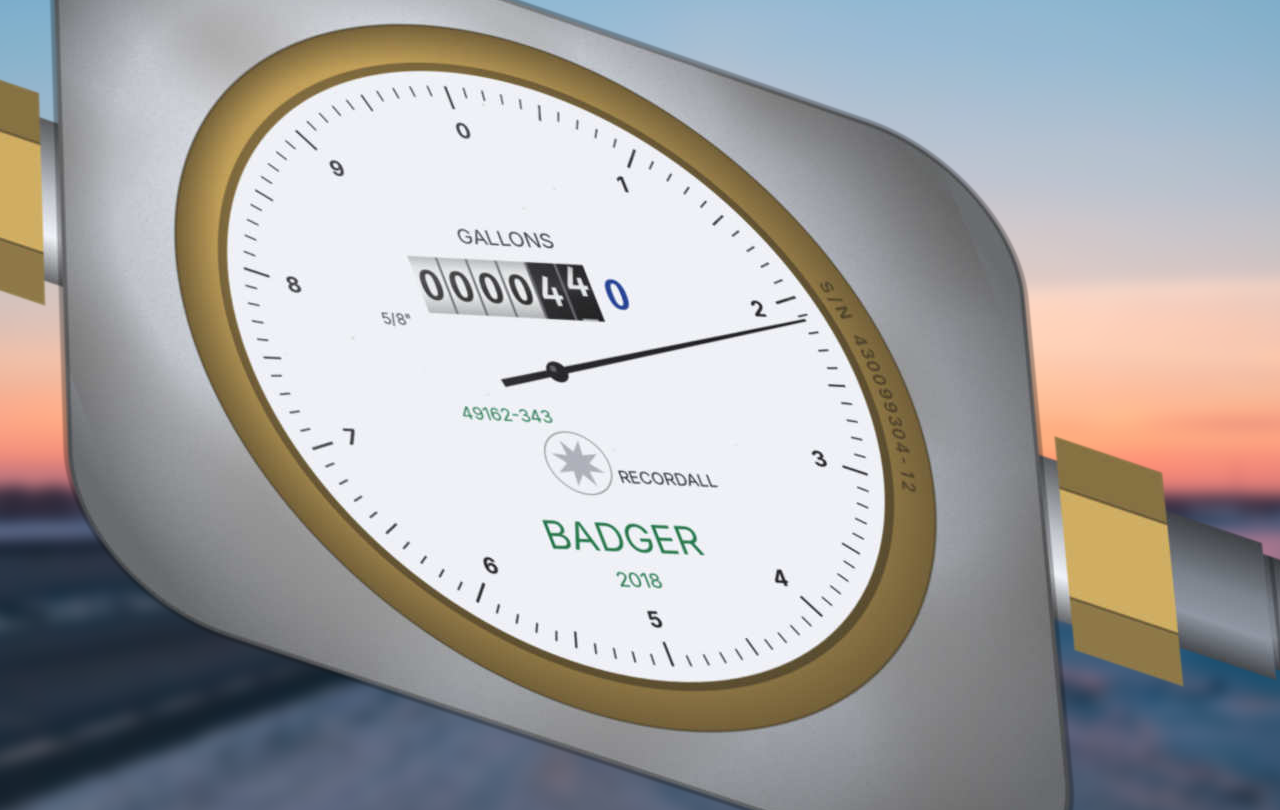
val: 442.1 gal
